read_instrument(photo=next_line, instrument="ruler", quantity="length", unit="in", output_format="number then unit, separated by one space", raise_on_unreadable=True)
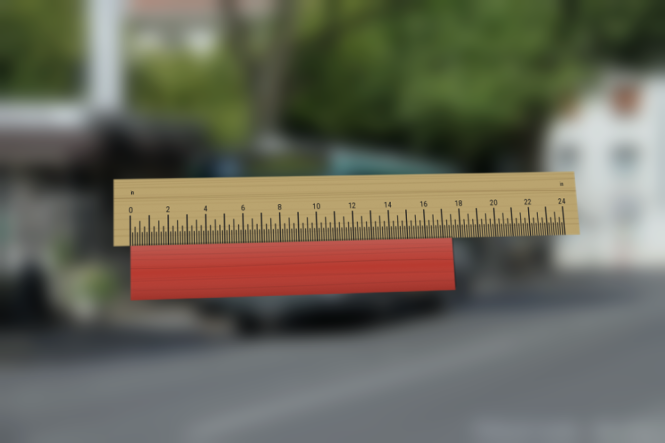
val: 17.5 in
